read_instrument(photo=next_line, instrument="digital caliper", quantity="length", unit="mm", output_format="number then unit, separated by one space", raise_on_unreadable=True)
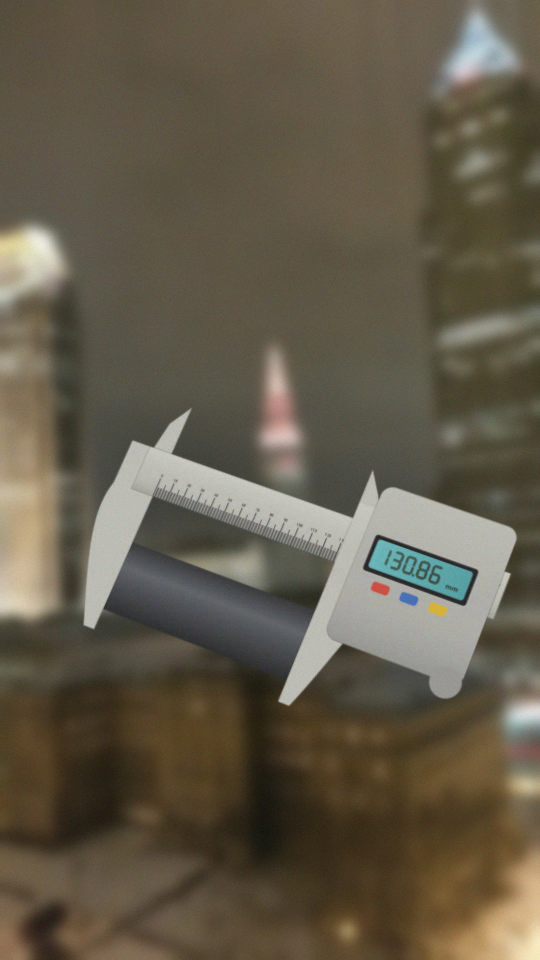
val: 130.86 mm
